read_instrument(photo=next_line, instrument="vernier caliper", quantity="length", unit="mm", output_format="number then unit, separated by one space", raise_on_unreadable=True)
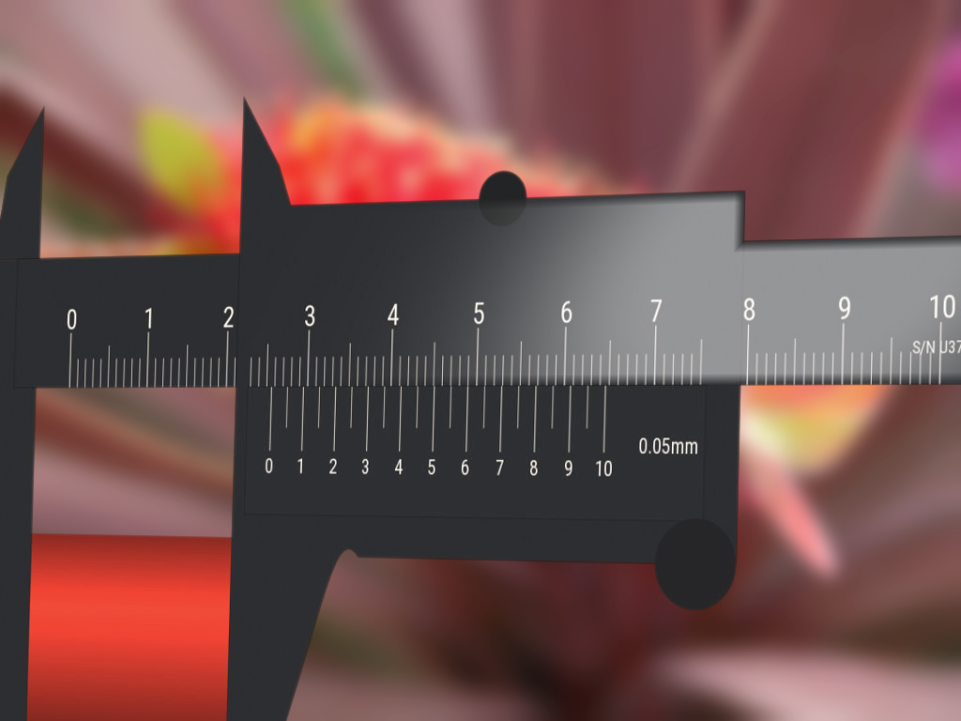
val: 25.6 mm
